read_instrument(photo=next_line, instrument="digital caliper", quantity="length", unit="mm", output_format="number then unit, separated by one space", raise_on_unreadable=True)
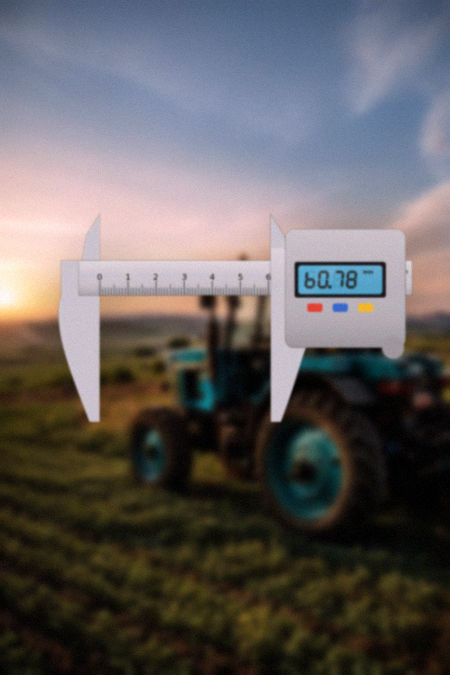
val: 60.78 mm
